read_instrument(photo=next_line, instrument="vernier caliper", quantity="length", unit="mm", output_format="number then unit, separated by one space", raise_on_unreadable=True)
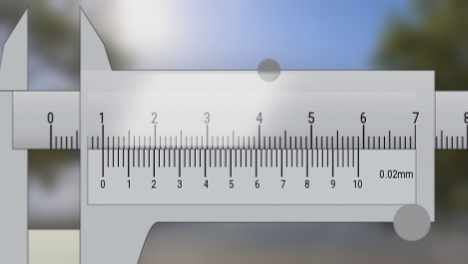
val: 10.0 mm
